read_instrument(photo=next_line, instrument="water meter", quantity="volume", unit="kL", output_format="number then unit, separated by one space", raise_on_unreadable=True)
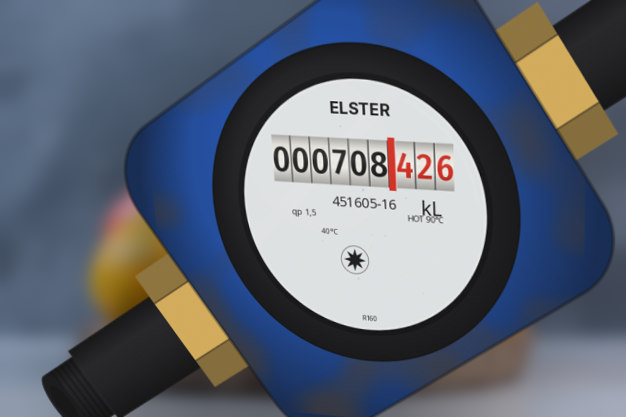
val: 708.426 kL
